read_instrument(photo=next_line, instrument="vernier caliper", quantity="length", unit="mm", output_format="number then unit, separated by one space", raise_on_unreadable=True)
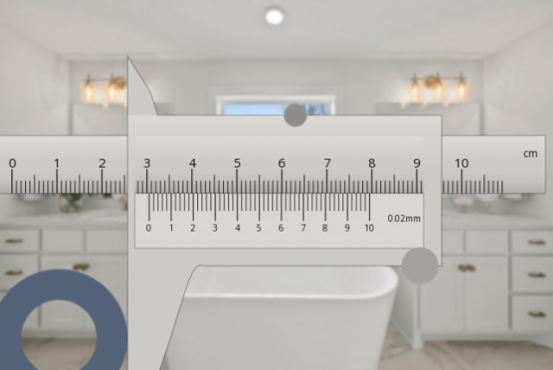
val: 30.5 mm
